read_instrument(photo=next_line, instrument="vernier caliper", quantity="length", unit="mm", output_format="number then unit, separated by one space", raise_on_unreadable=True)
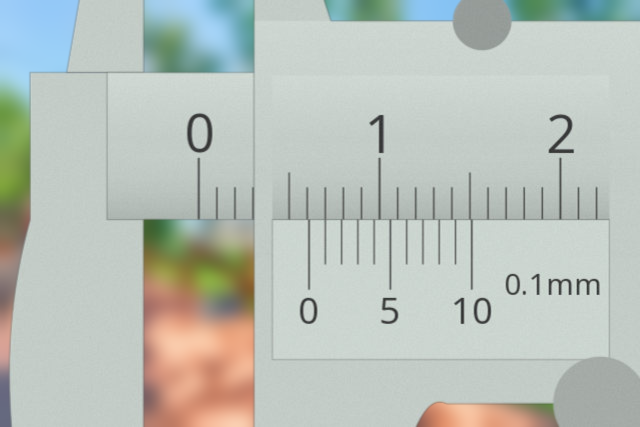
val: 6.1 mm
